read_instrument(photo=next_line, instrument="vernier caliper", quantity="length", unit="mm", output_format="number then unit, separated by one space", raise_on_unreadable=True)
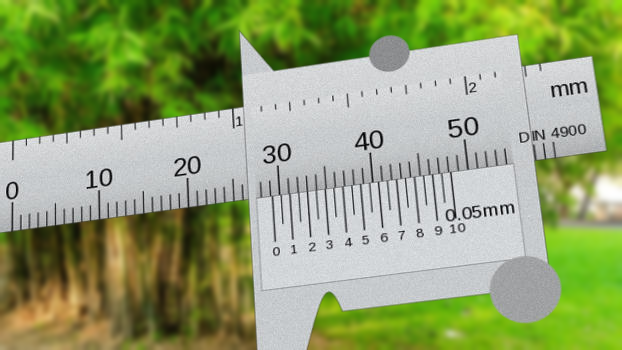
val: 29.2 mm
